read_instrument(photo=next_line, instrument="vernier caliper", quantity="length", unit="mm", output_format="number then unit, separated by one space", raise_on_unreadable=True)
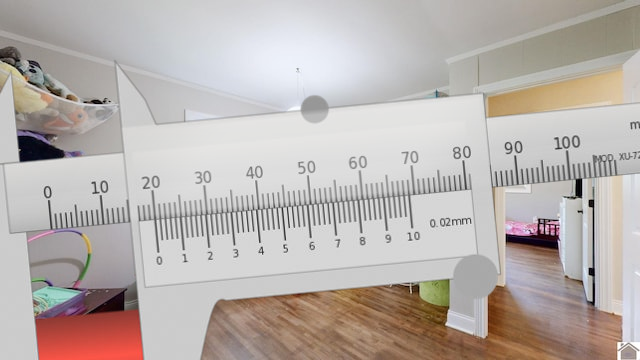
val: 20.0 mm
